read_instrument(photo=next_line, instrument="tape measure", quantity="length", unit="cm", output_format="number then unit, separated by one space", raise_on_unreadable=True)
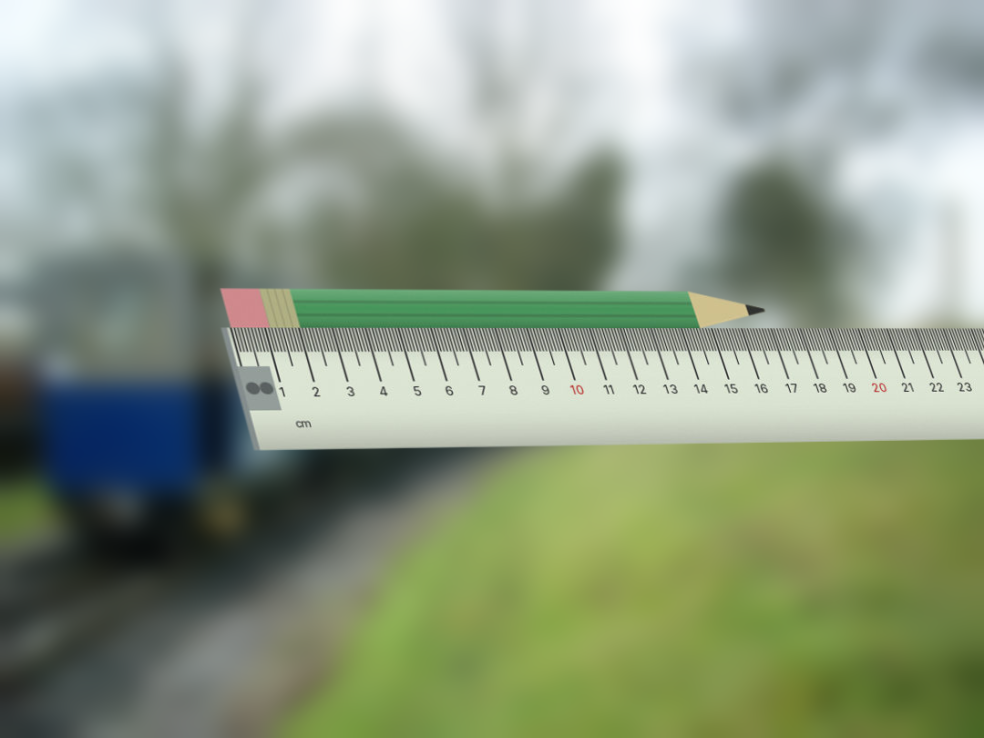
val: 17 cm
